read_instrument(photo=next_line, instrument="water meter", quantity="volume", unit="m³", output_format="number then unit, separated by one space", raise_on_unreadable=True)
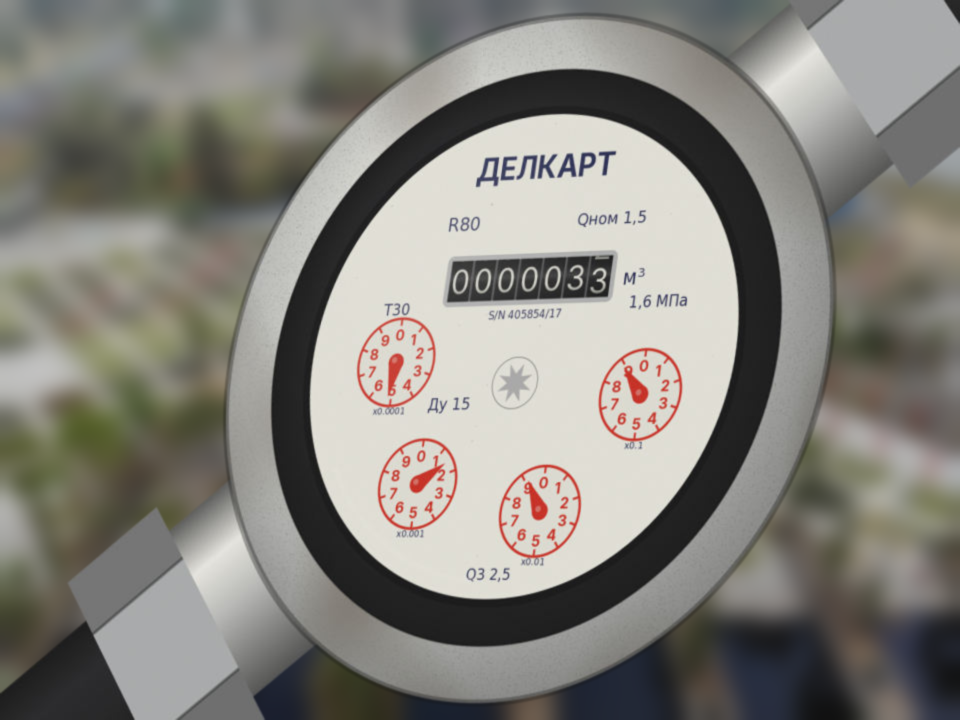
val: 32.8915 m³
